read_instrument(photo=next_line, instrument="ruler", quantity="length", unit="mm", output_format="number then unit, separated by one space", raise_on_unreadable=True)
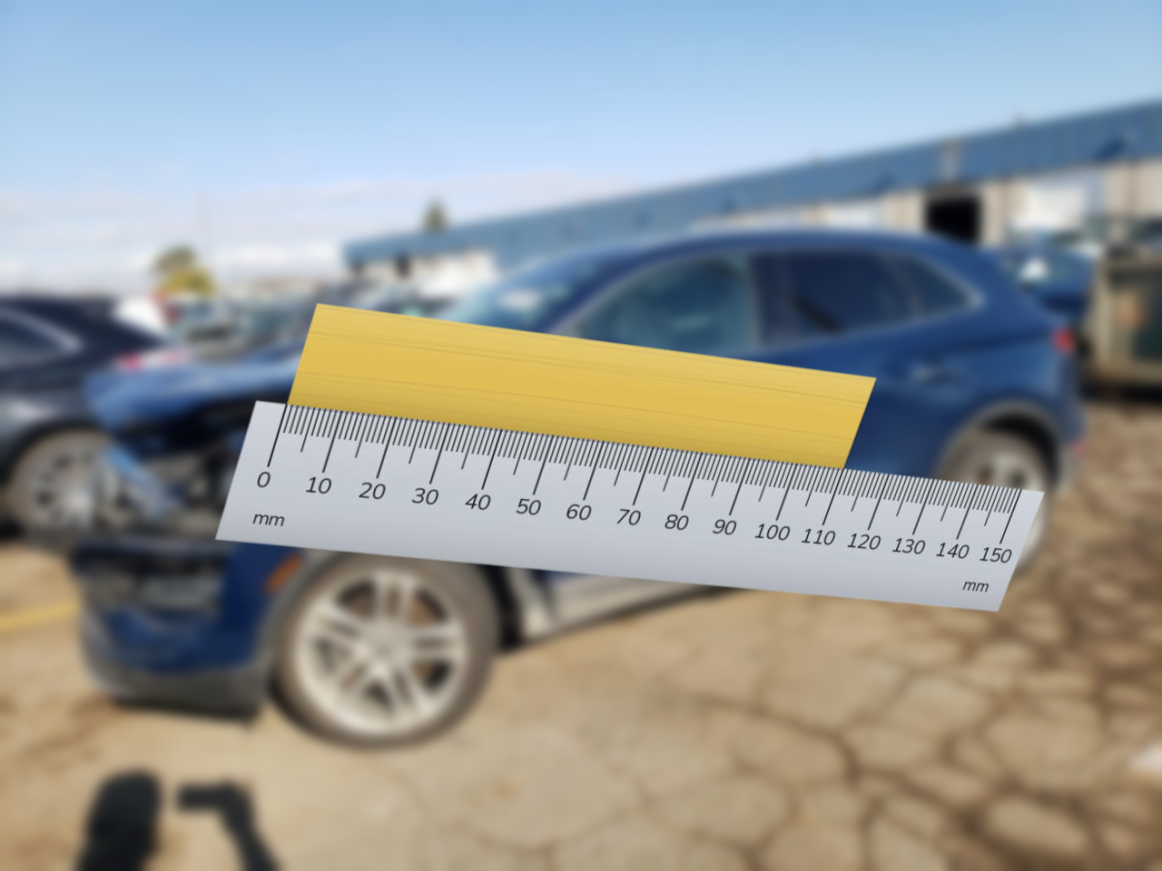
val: 110 mm
